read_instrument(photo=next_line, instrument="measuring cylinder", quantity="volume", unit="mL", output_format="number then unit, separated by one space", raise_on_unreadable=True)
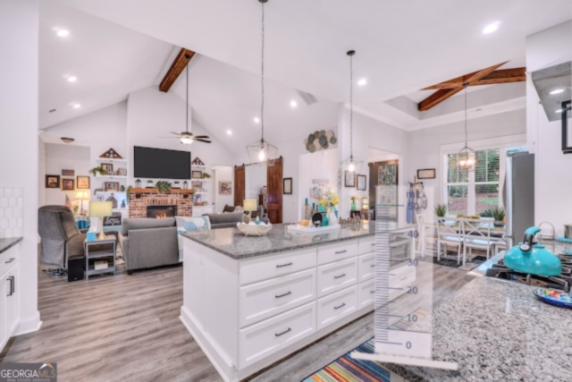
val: 5 mL
